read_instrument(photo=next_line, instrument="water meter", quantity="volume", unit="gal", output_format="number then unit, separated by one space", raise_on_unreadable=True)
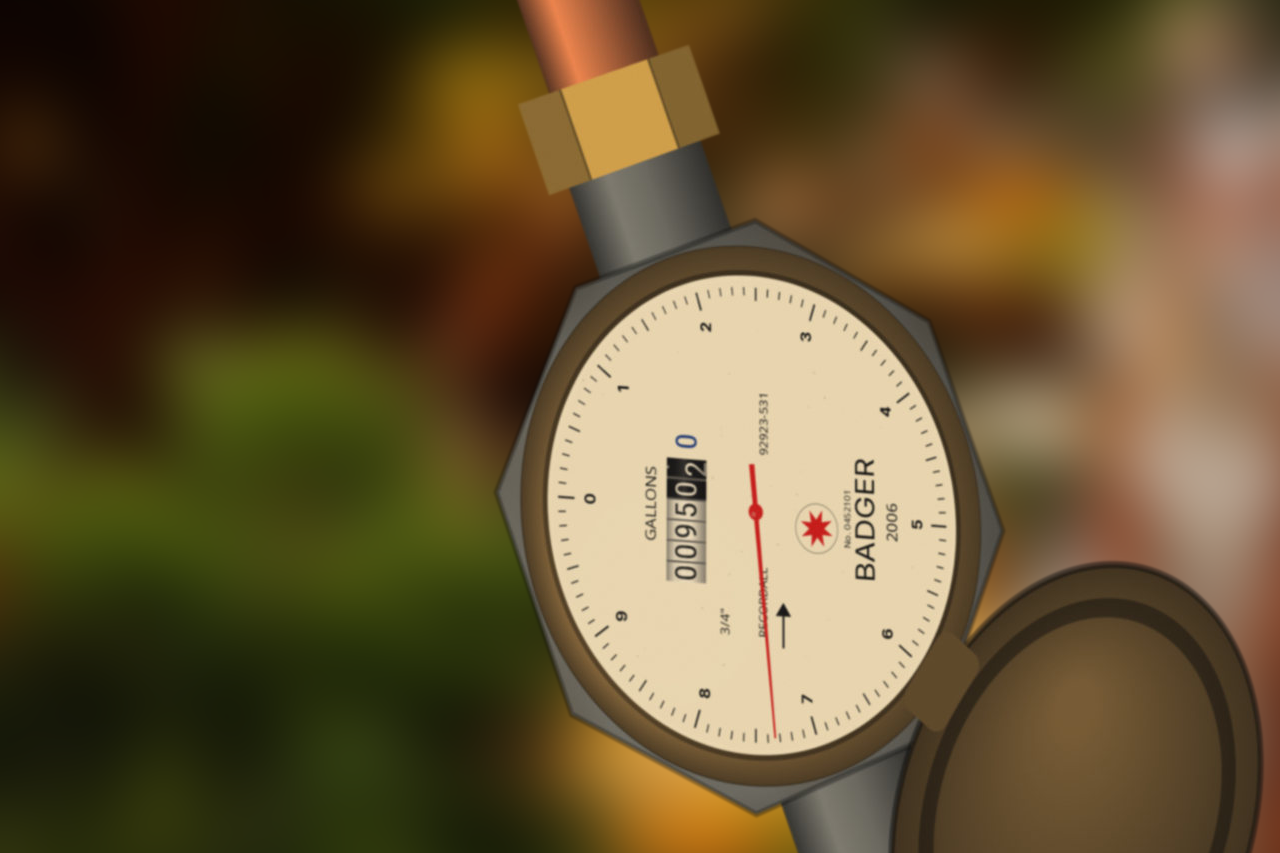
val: 95017.3 gal
